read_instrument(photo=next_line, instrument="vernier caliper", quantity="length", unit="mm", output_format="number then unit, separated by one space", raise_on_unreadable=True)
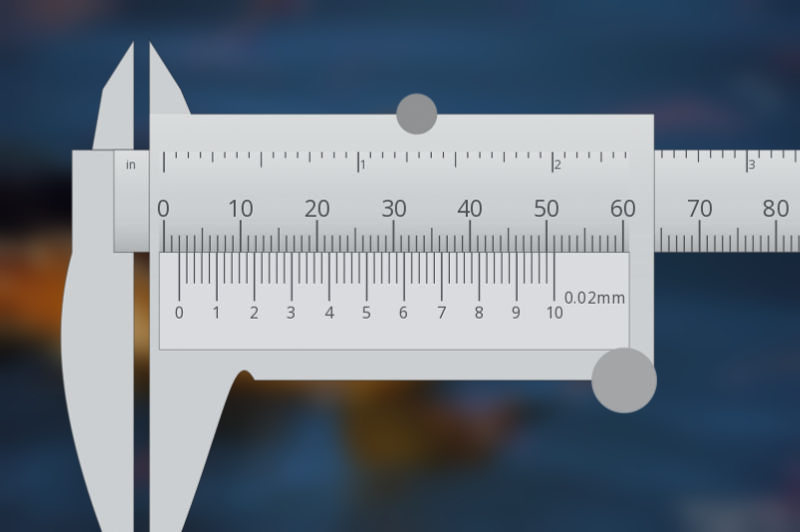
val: 2.0 mm
